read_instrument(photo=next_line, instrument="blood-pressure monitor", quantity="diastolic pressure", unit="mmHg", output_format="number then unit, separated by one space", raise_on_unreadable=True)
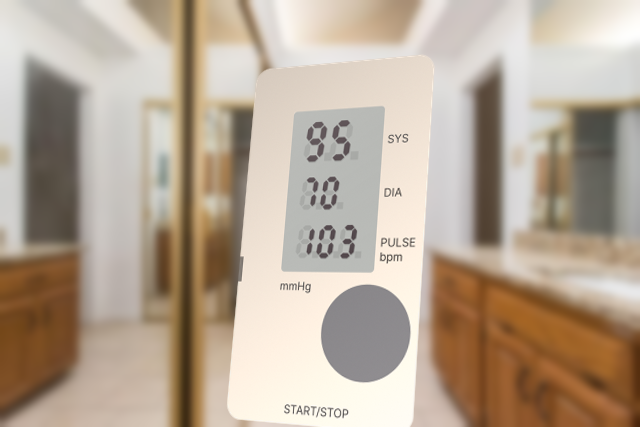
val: 70 mmHg
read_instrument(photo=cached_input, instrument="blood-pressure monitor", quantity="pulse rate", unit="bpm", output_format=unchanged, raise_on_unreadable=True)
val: 103 bpm
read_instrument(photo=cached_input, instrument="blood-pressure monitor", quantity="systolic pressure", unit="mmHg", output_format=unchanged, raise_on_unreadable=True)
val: 95 mmHg
